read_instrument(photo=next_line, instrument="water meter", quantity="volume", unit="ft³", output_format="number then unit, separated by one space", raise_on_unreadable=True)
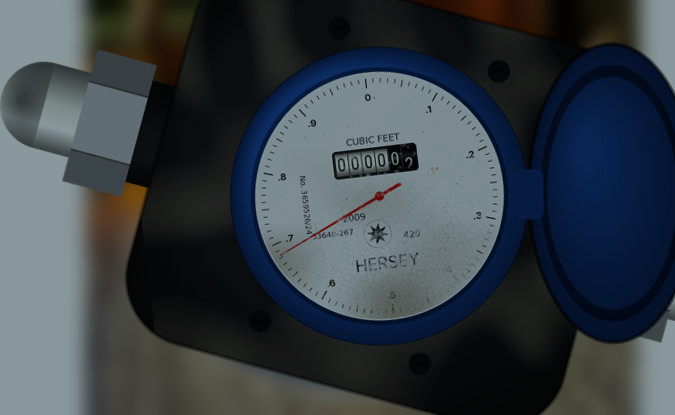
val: 1.68 ft³
